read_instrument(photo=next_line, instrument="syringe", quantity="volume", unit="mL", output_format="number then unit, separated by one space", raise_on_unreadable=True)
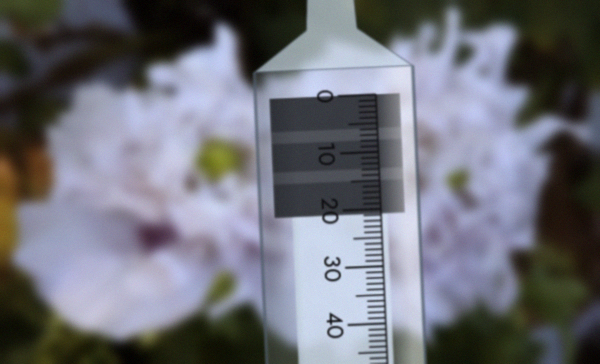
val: 0 mL
